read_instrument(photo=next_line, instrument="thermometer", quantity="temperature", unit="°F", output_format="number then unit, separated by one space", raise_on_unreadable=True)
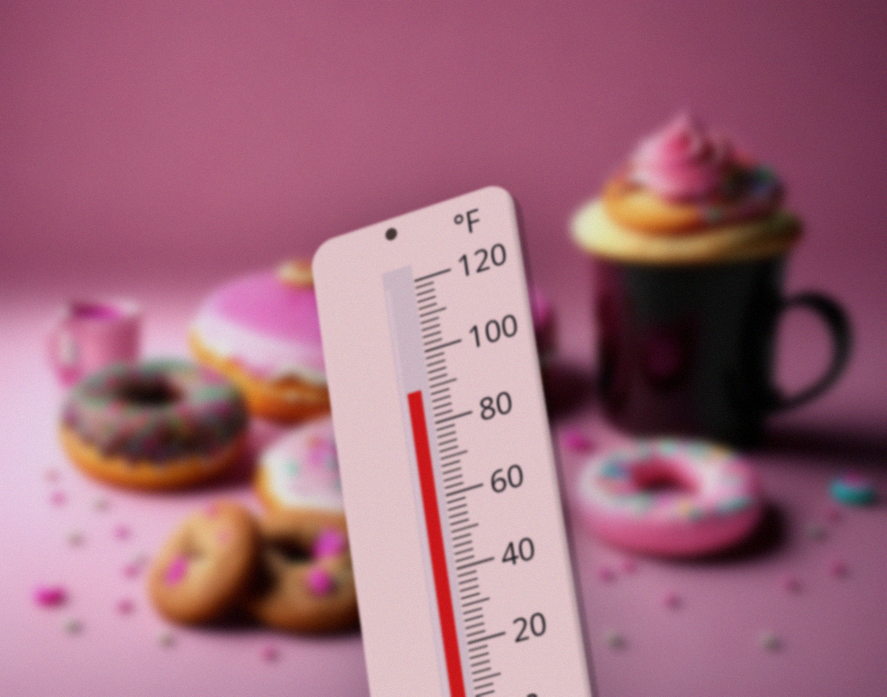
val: 90 °F
